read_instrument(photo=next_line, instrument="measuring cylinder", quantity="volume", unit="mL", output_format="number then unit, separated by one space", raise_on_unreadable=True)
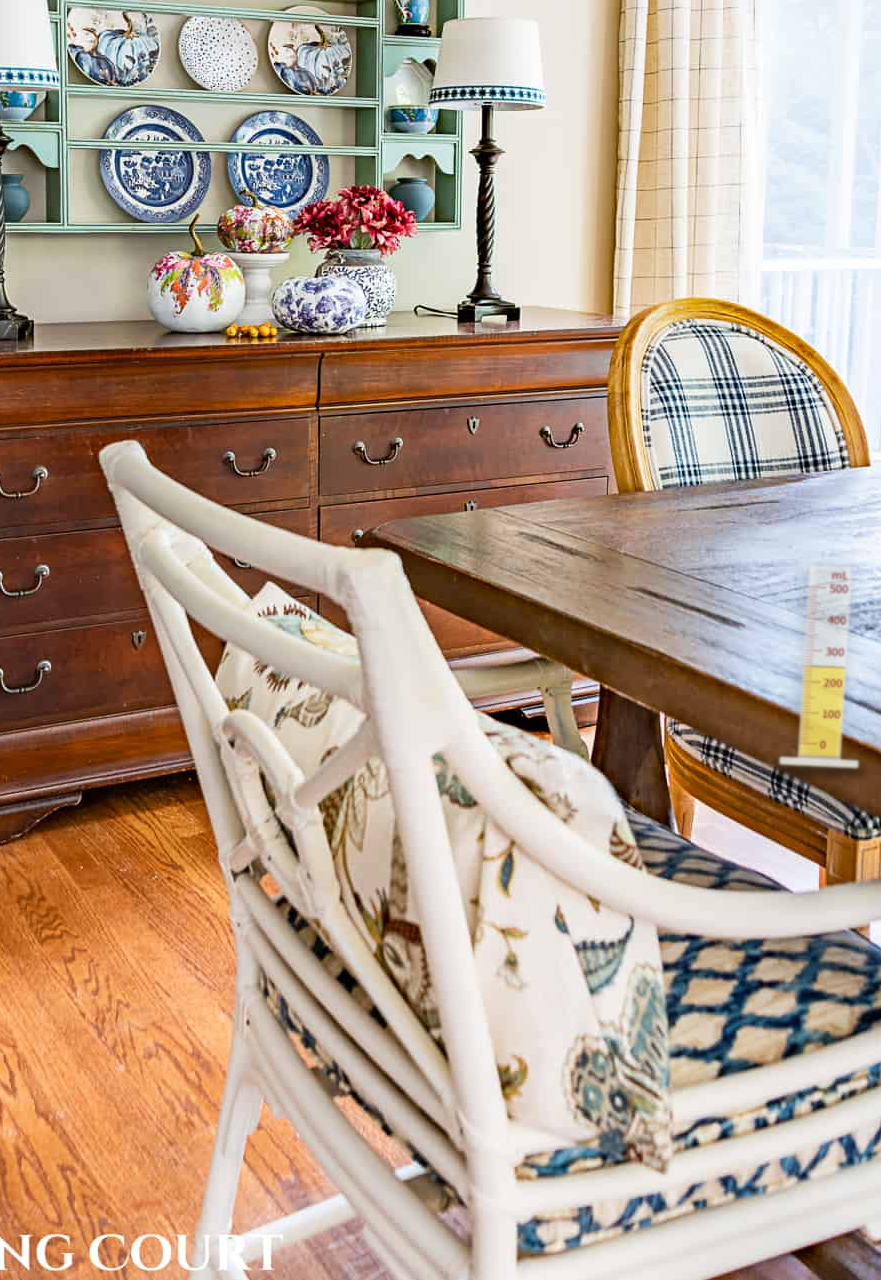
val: 250 mL
